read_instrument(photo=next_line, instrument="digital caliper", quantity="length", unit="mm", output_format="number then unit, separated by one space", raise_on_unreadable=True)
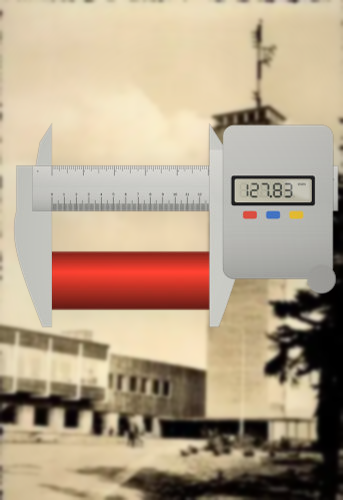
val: 127.83 mm
